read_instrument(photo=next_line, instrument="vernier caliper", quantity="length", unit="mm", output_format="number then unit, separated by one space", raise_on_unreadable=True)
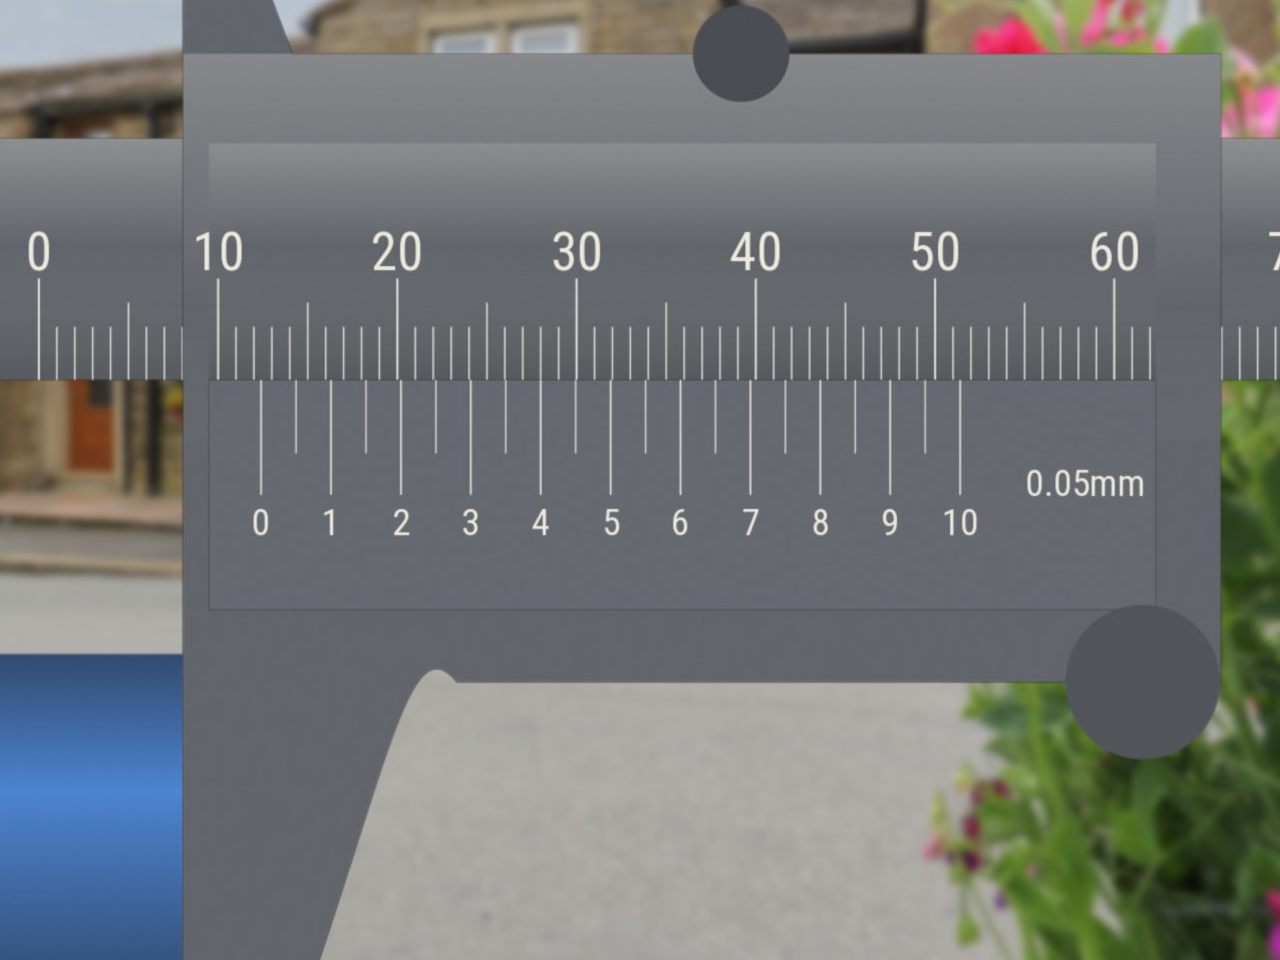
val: 12.4 mm
